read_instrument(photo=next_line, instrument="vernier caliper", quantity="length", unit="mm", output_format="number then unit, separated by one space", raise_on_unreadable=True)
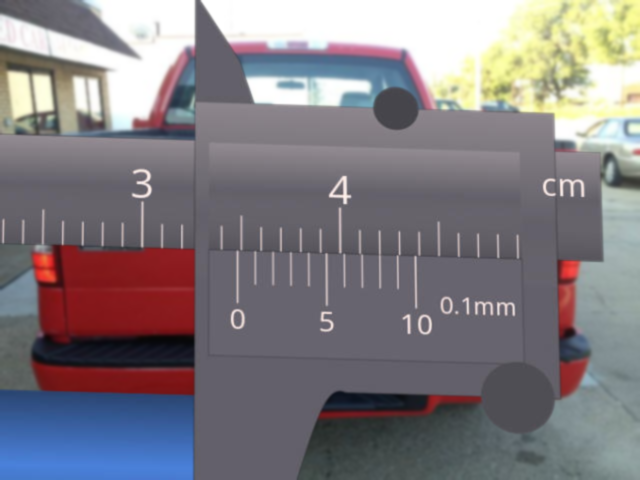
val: 34.8 mm
